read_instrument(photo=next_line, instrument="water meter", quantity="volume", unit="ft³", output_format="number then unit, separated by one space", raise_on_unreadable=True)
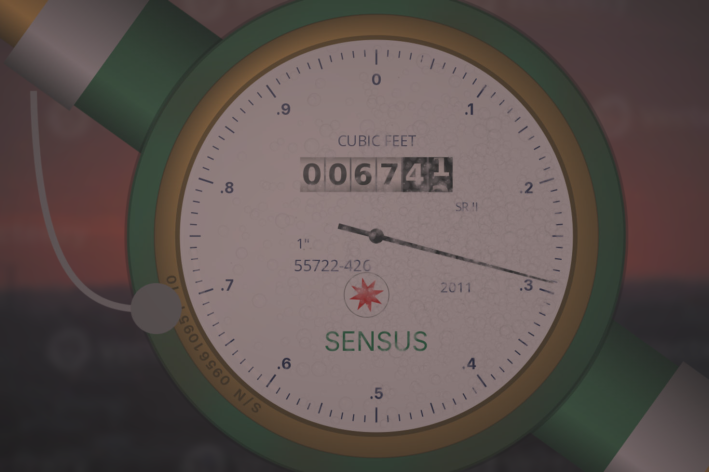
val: 6741.29 ft³
